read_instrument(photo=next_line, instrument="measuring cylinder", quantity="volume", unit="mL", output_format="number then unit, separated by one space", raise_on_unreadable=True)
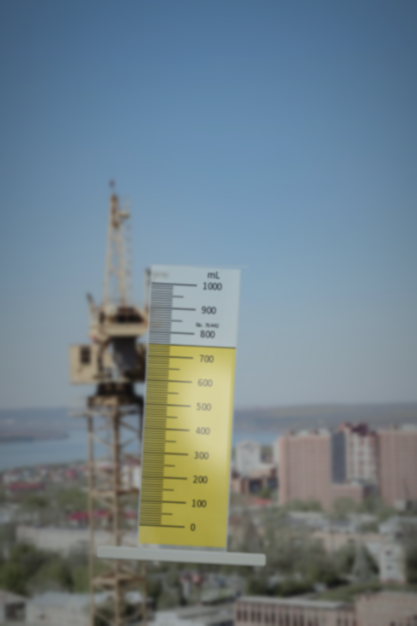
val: 750 mL
